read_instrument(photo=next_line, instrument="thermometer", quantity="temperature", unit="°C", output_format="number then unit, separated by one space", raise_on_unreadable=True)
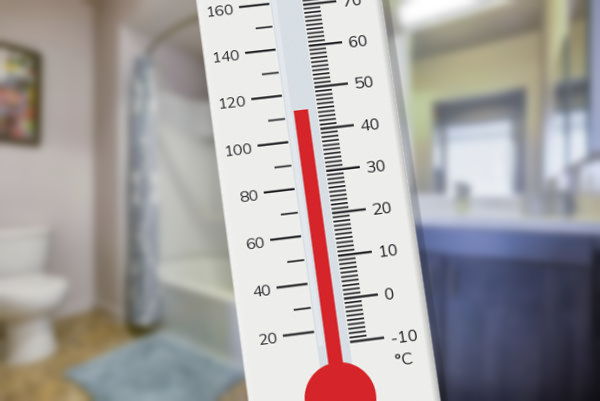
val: 45 °C
